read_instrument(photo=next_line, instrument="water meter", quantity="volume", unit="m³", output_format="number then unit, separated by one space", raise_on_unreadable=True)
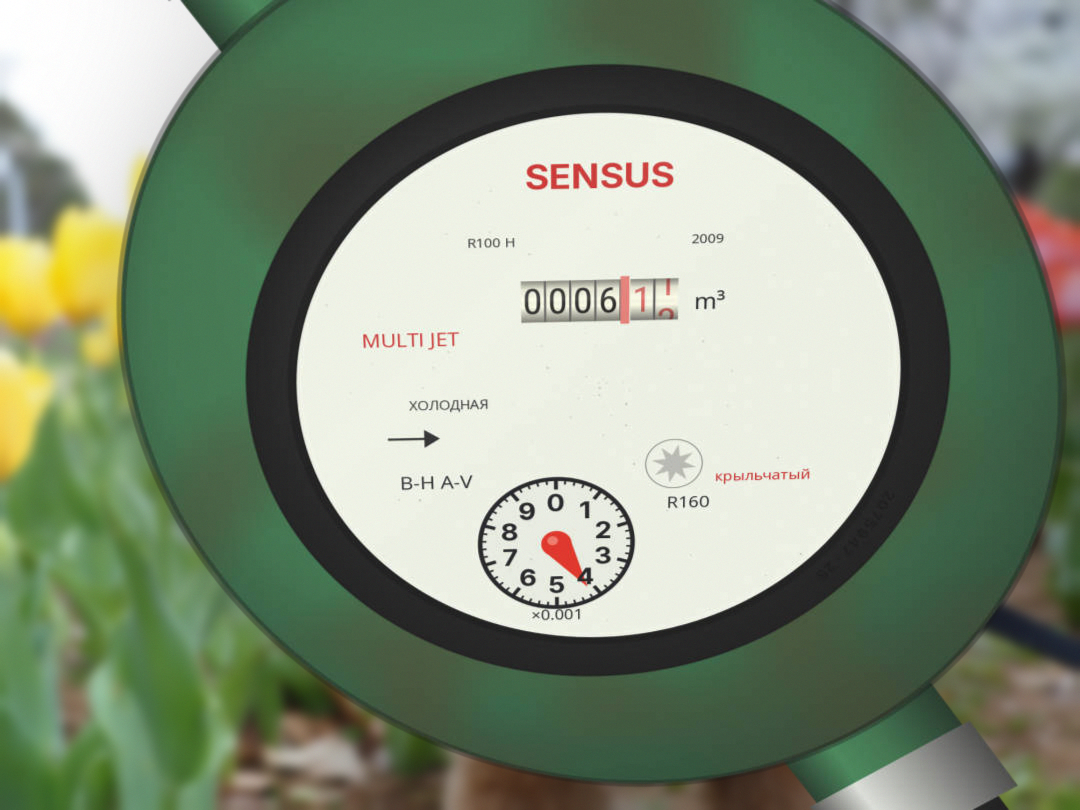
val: 6.114 m³
